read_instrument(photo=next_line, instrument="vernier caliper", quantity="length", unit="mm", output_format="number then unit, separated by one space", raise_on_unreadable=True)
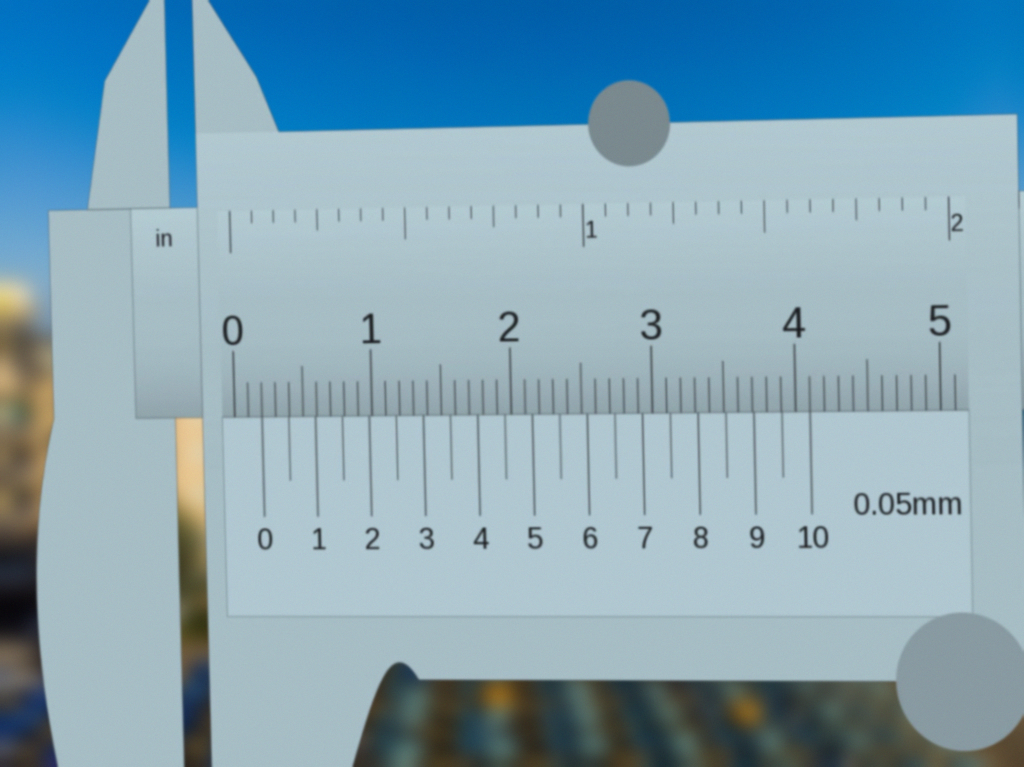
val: 2.0 mm
